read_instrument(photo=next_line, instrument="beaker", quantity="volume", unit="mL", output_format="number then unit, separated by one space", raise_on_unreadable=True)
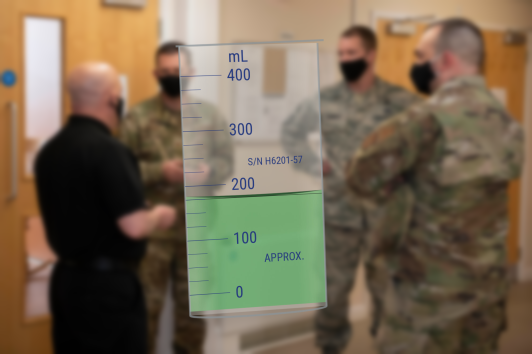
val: 175 mL
